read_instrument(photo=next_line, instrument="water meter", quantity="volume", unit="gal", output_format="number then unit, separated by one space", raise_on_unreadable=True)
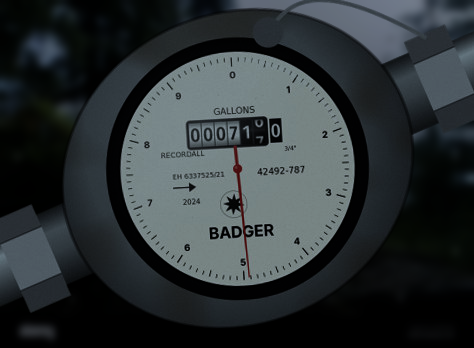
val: 7164.9 gal
